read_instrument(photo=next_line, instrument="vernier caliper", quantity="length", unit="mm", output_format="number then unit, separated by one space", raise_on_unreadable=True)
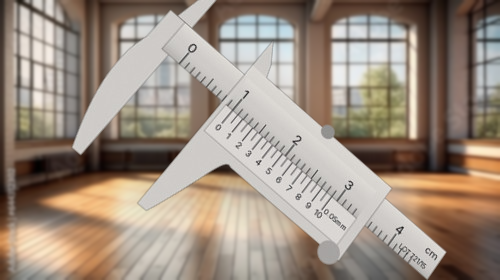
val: 10.0 mm
